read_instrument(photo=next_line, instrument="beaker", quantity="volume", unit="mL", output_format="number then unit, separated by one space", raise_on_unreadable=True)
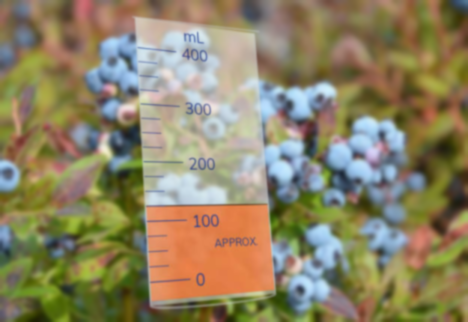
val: 125 mL
